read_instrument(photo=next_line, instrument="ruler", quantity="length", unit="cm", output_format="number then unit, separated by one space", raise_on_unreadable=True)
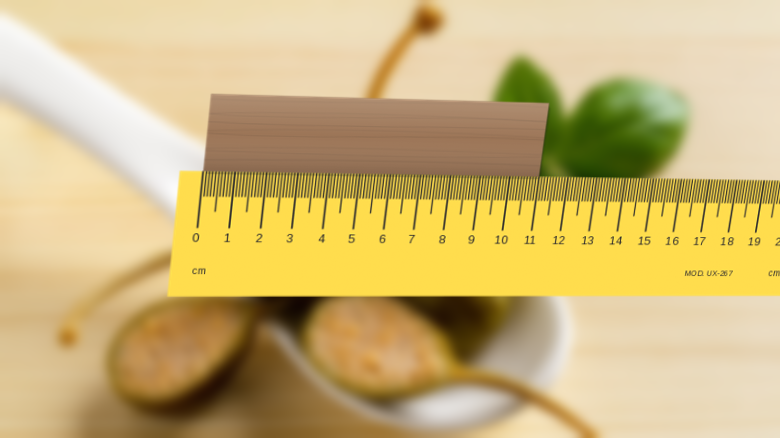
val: 11 cm
